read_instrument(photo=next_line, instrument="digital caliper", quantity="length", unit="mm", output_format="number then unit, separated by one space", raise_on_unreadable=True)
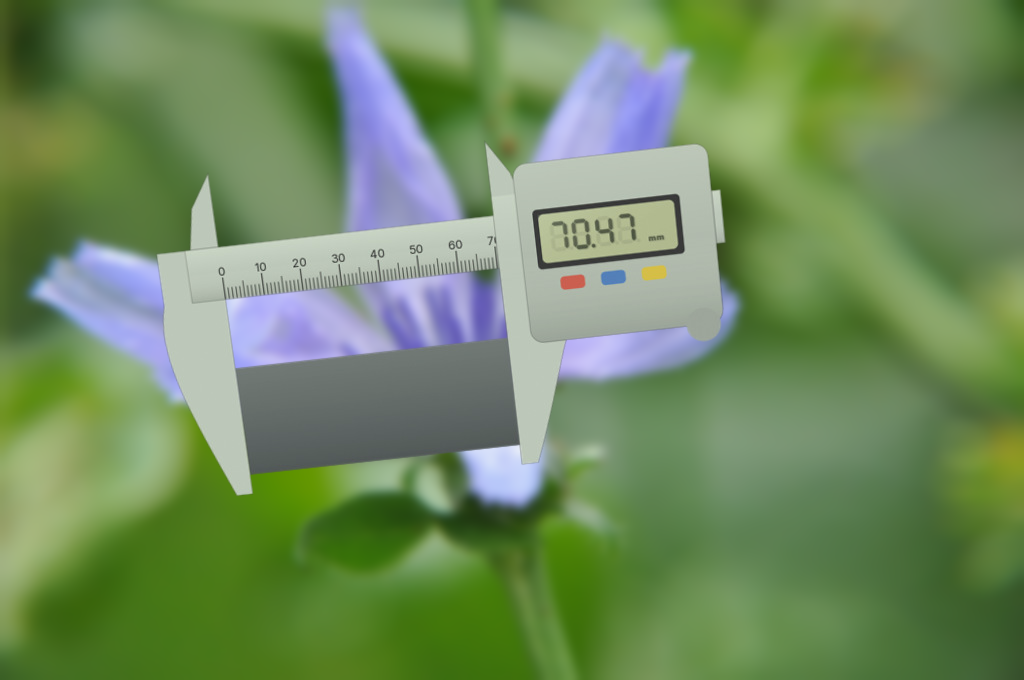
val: 70.47 mm
